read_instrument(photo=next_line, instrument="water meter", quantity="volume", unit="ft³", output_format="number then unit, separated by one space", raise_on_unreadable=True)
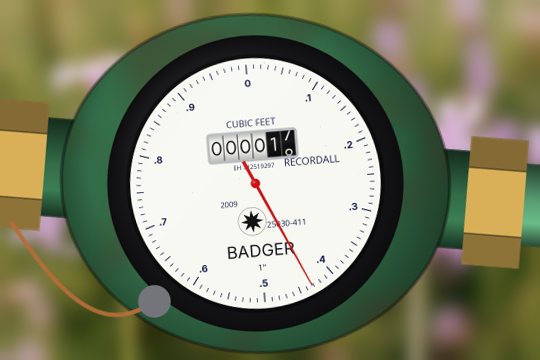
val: 17.43 ft³
